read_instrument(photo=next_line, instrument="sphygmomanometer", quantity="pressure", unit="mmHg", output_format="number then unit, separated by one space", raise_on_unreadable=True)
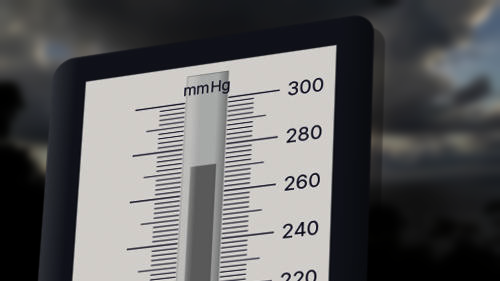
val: 272 mmHg
